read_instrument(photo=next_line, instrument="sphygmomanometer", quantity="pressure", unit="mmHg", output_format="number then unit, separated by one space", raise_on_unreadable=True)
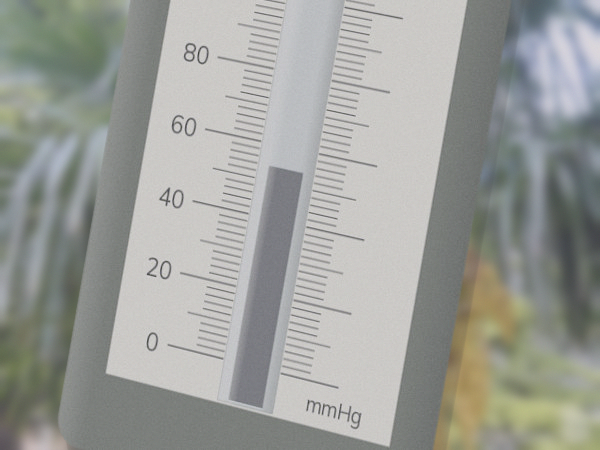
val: 54 mmHg
